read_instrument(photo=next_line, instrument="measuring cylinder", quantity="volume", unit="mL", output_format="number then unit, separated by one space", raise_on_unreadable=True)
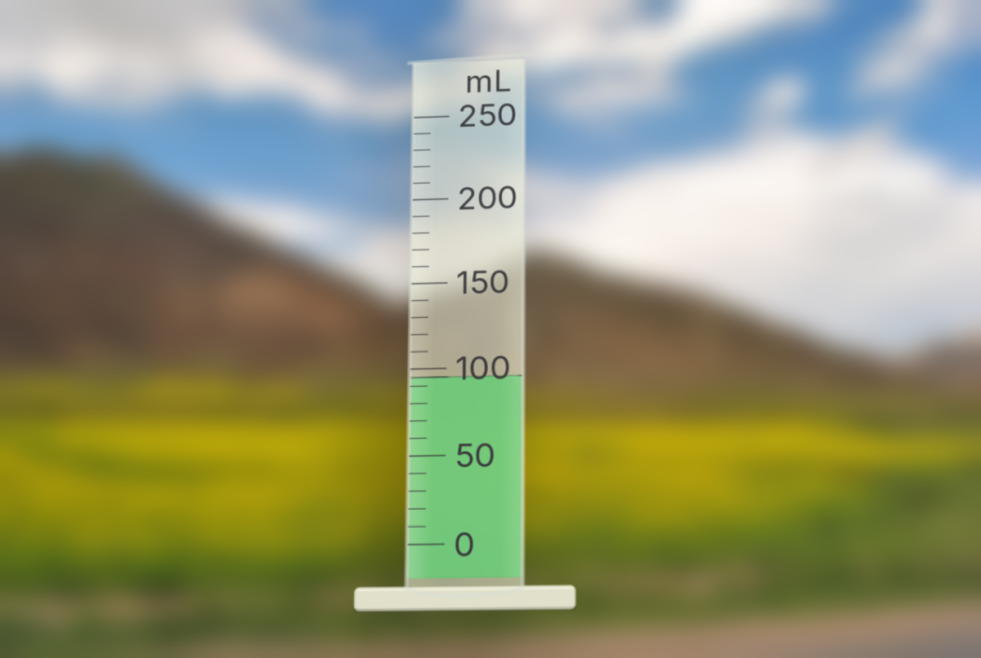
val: 95 mL
